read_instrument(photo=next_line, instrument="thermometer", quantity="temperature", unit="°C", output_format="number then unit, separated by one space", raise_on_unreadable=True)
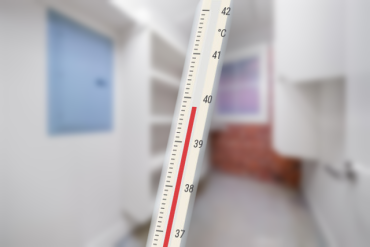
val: 39.8 °C
